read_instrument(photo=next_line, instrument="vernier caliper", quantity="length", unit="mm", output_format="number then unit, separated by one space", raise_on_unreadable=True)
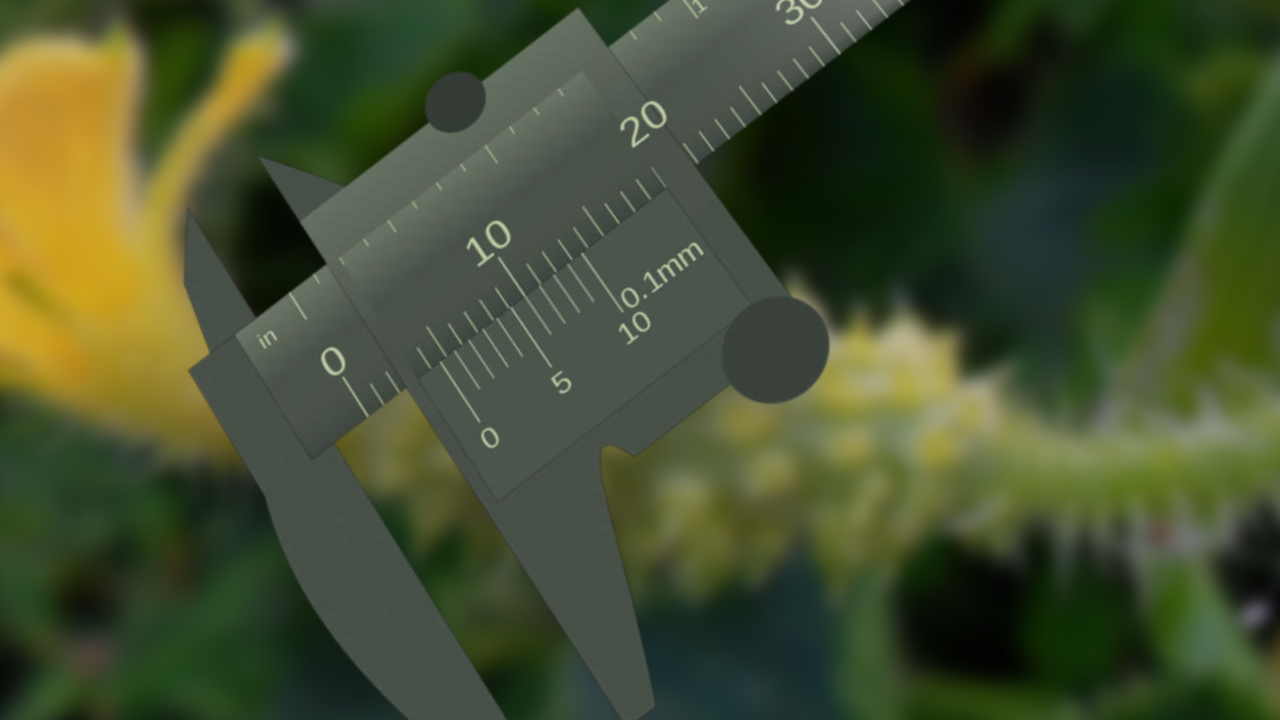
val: 4.6 mm
